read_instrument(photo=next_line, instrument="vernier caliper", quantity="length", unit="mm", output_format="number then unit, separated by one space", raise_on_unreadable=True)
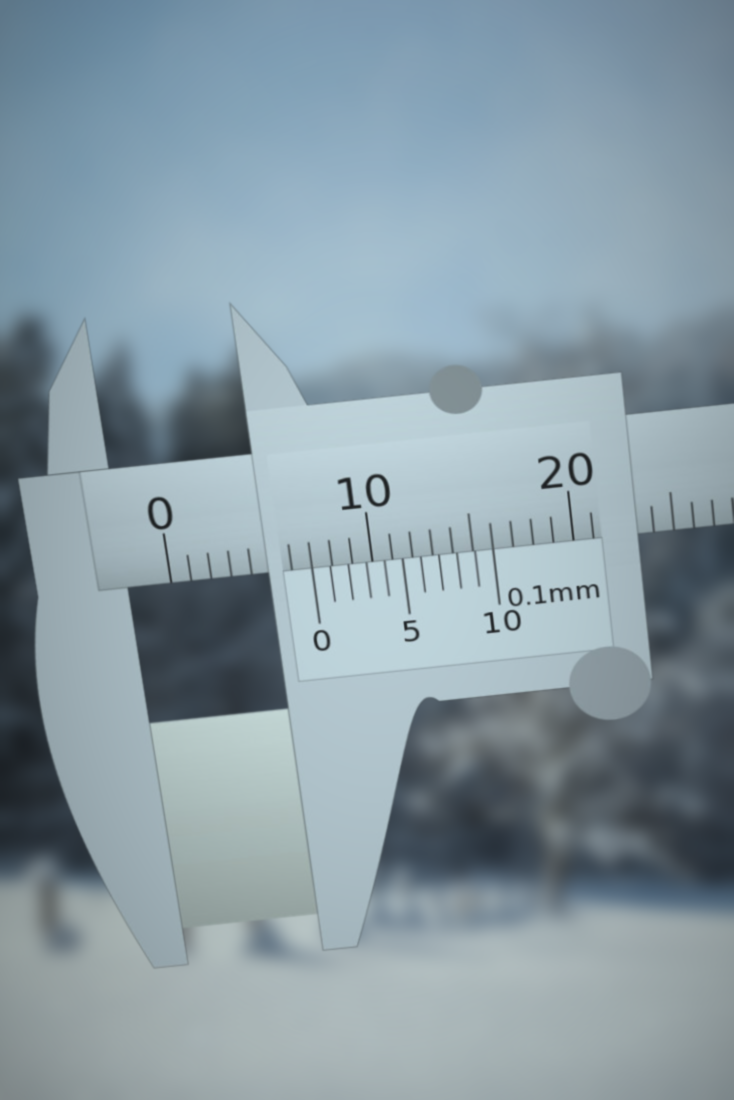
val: 7.0 mm
